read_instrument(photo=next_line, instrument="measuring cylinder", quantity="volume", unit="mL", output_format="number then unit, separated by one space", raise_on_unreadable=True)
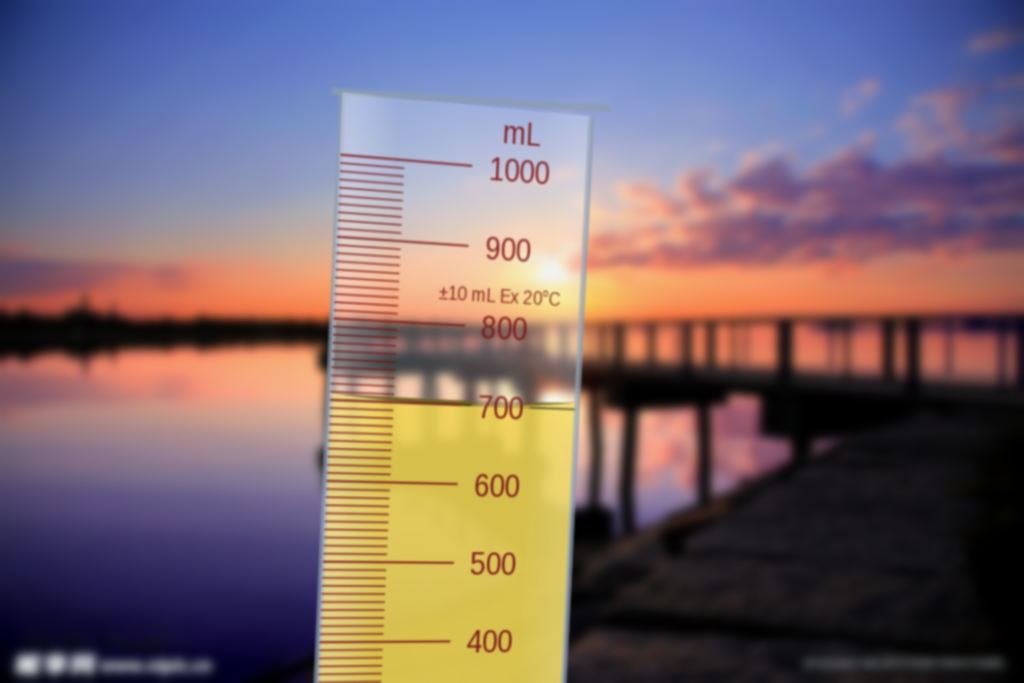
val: 700 mL
